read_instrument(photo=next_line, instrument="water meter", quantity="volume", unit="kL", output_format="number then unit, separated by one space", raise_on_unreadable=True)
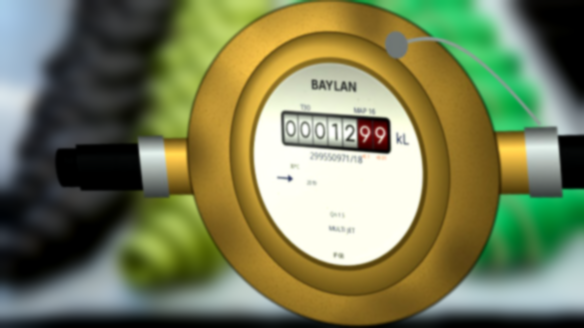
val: 12.99 kL
